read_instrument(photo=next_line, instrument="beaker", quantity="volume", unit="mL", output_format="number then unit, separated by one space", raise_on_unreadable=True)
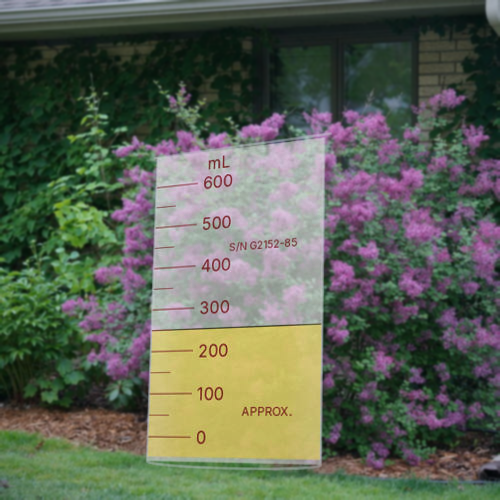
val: 250 mL
